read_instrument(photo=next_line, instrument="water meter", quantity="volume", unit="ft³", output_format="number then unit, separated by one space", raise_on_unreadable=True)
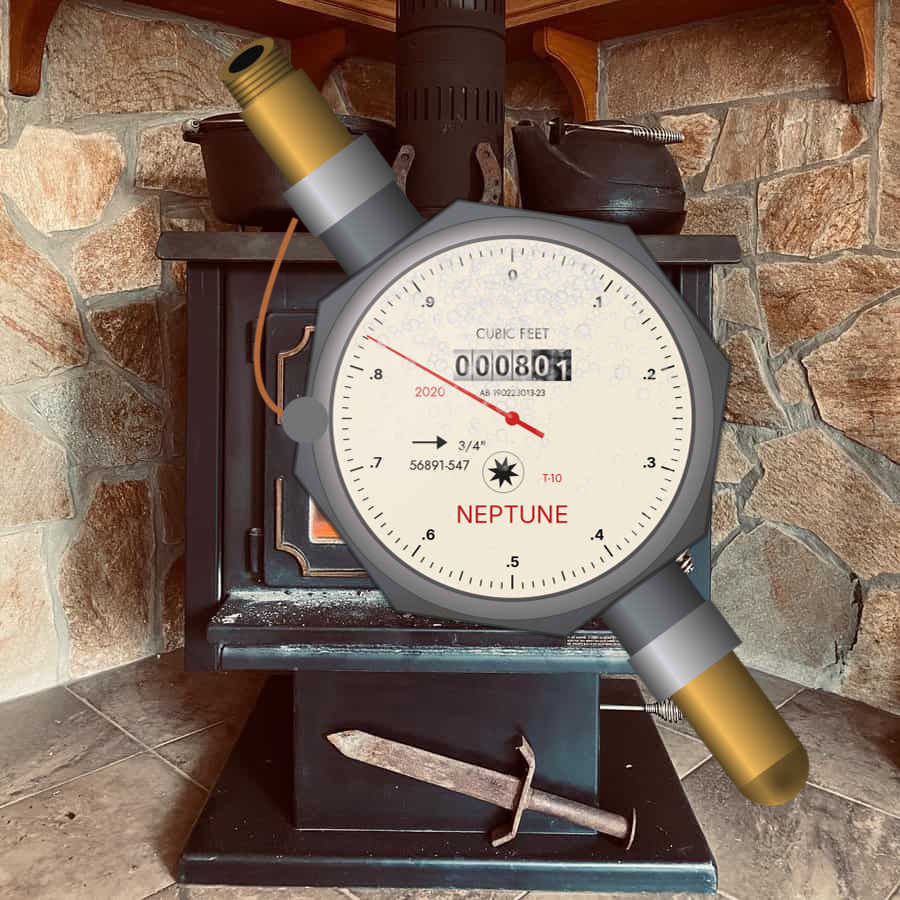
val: 800.83 ft³
